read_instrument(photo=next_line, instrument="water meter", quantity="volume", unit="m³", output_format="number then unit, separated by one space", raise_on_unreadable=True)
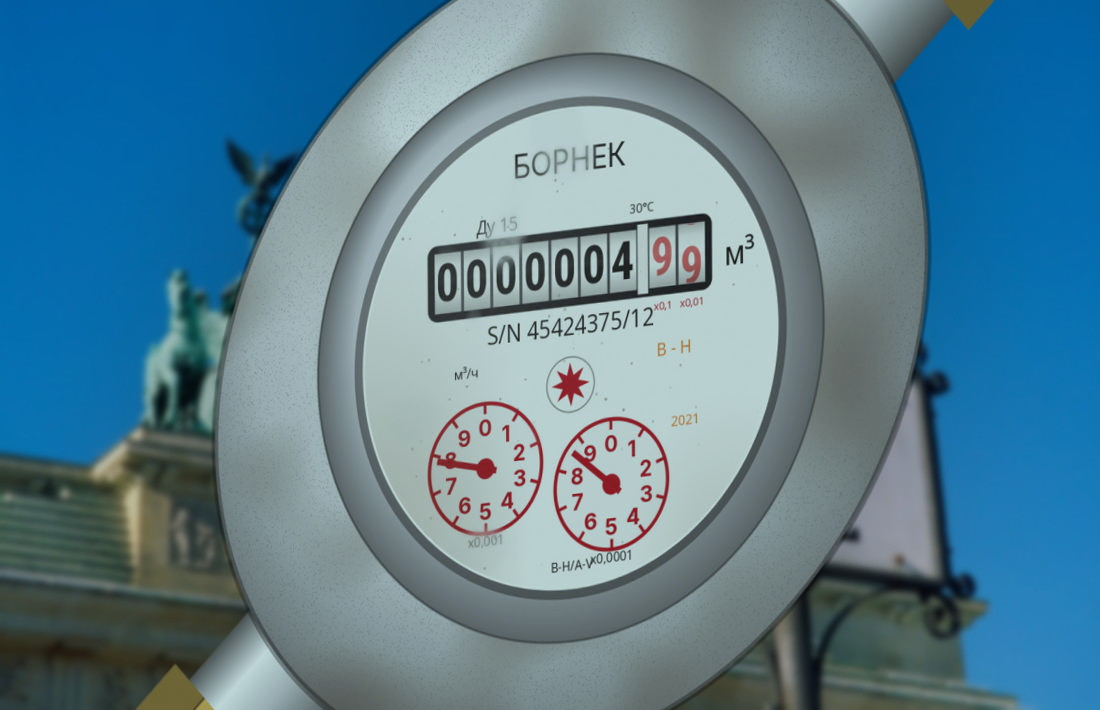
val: 4.9878 m³
